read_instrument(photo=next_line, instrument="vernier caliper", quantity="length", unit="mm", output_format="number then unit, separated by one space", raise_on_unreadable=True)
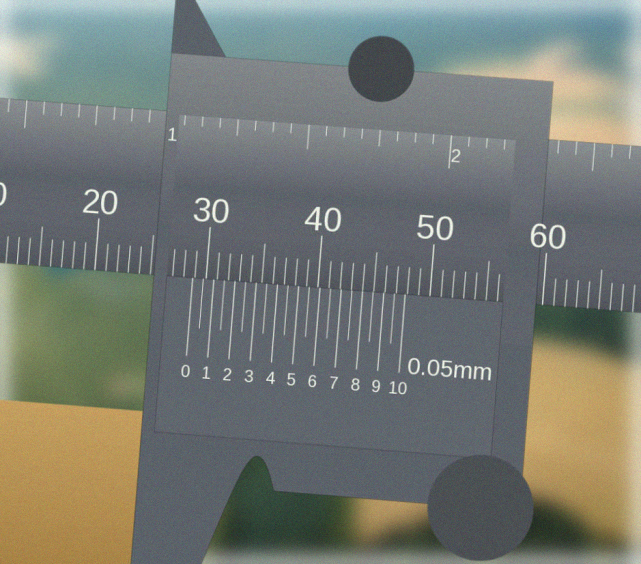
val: 28.8 mm
